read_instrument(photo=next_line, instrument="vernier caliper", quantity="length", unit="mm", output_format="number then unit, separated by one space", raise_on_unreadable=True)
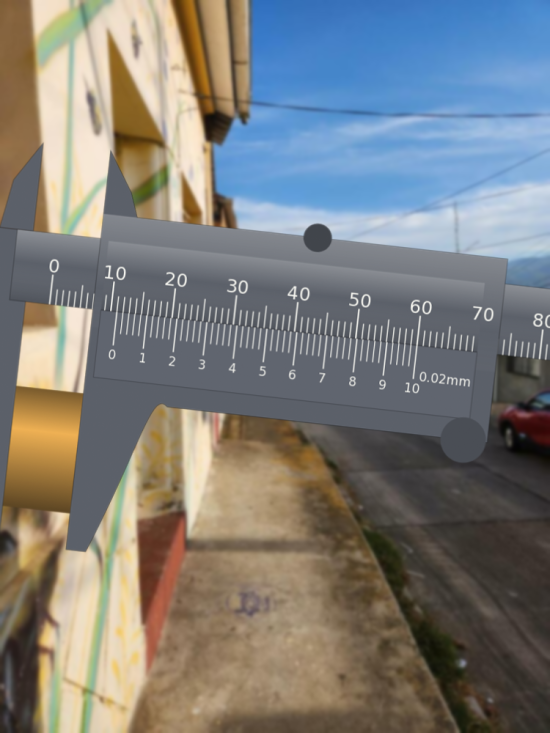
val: 11.0 mm
